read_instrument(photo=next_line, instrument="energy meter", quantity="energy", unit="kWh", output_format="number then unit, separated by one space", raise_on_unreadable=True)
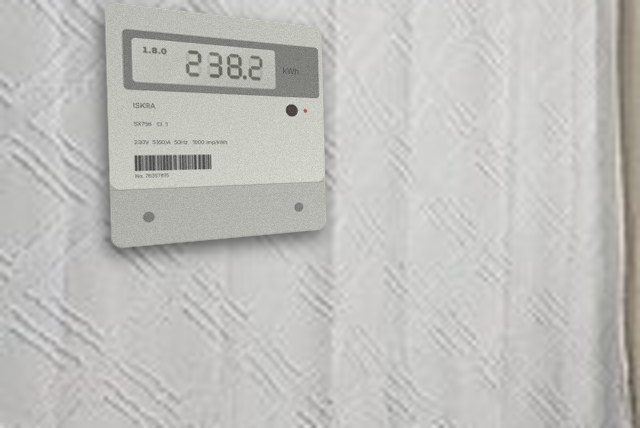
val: 238.2 kWh
